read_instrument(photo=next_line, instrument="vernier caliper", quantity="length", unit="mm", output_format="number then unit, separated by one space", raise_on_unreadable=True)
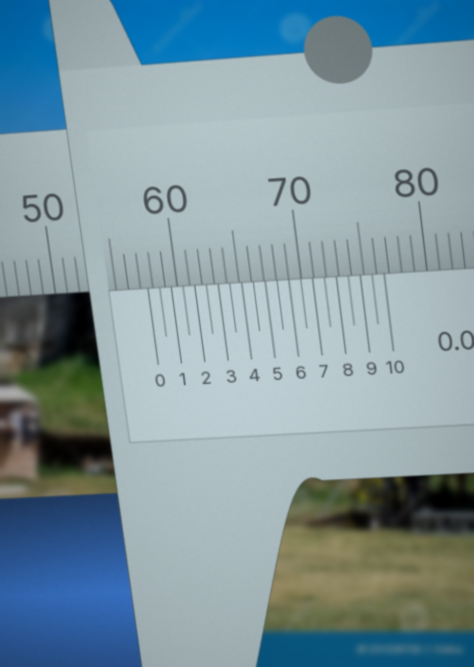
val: 57.6 mm
